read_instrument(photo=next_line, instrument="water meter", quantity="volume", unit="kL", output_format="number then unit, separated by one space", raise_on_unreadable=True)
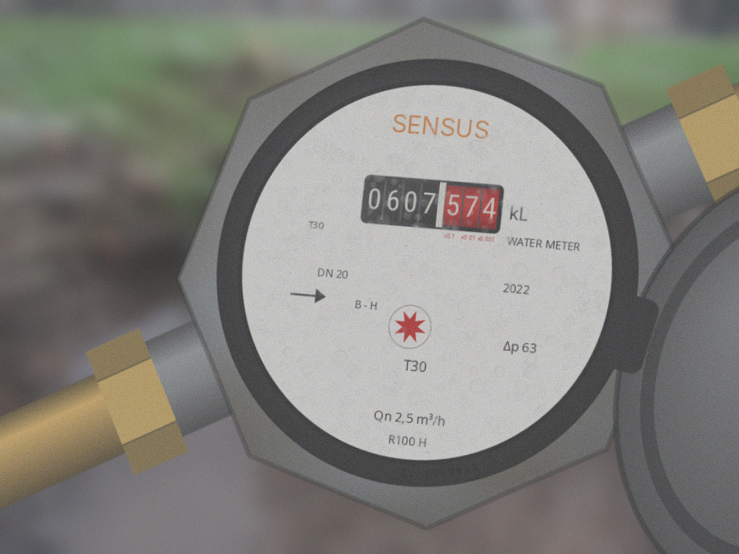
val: 607.574 kL
